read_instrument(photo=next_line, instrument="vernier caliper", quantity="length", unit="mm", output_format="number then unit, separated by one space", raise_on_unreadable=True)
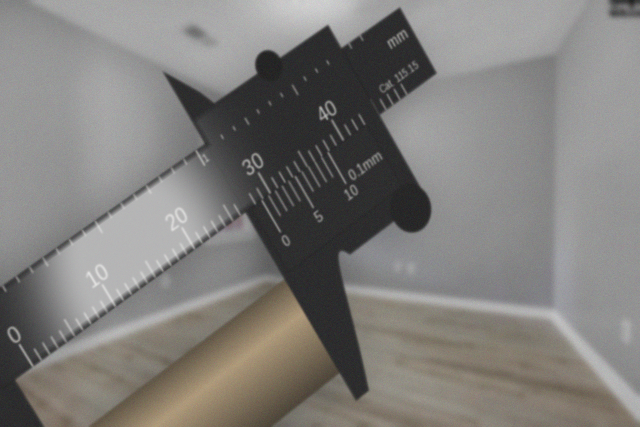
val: 28.8 mm
